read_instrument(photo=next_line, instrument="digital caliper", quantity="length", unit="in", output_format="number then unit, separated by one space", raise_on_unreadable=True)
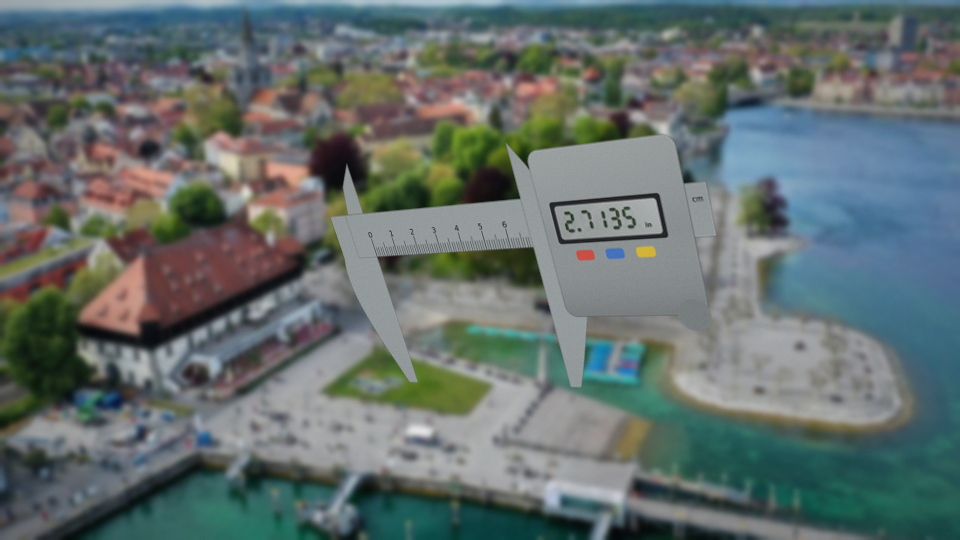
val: 2.7135 in
